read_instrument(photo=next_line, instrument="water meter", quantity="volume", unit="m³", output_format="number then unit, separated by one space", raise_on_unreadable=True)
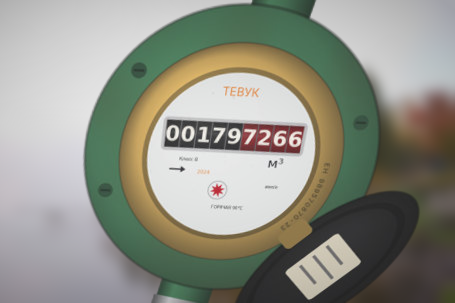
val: 179.7266 m³
